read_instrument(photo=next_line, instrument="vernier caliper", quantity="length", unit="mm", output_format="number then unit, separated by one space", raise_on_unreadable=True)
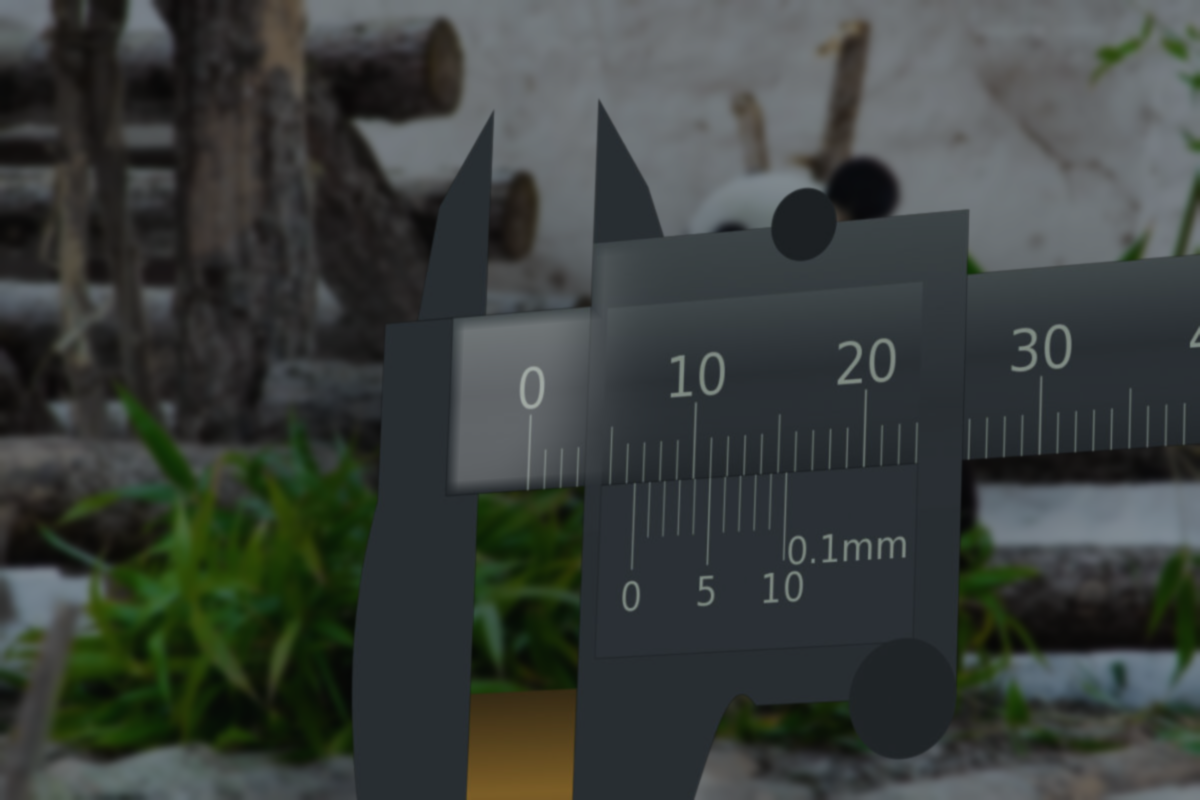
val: 6.5 mm
